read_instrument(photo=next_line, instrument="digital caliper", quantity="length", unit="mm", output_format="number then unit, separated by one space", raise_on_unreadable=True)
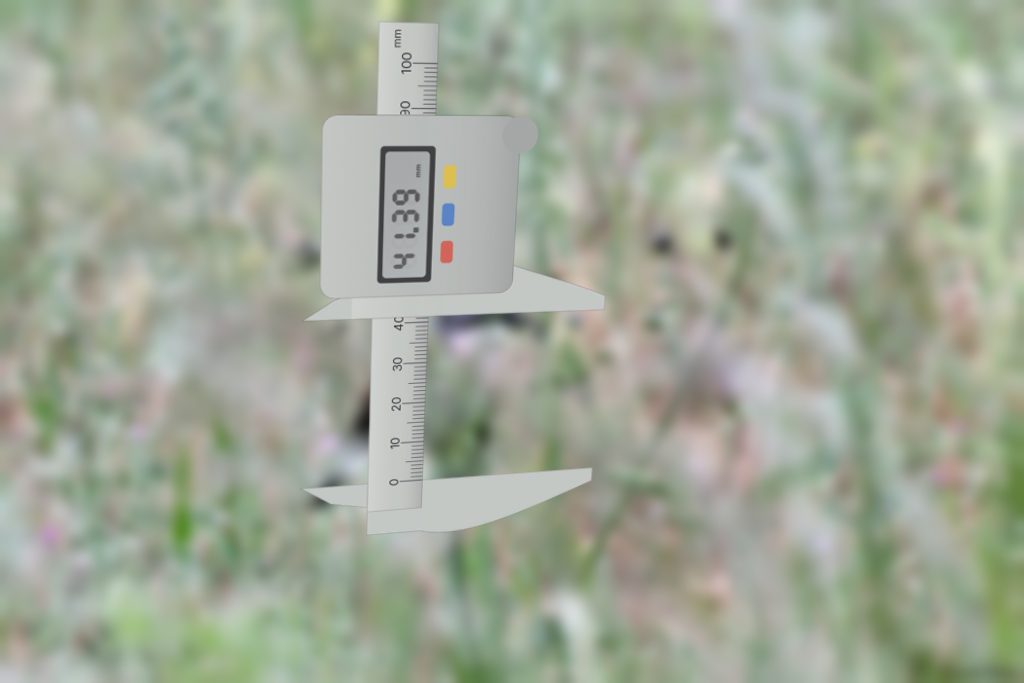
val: 41.39 mm
